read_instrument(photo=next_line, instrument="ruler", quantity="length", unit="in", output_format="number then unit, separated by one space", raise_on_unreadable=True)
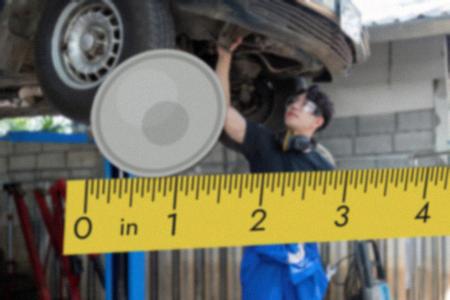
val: 1.5 in
